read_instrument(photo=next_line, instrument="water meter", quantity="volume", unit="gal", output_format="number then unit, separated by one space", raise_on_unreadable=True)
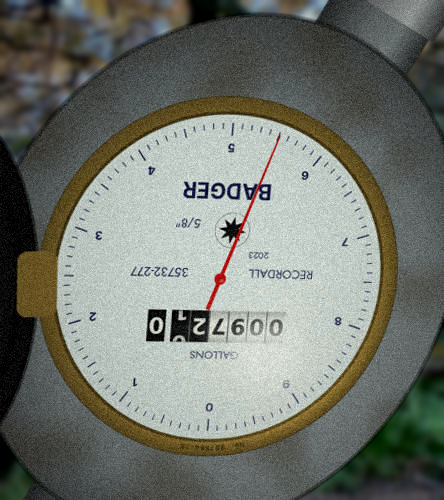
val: 97205.5 gal
